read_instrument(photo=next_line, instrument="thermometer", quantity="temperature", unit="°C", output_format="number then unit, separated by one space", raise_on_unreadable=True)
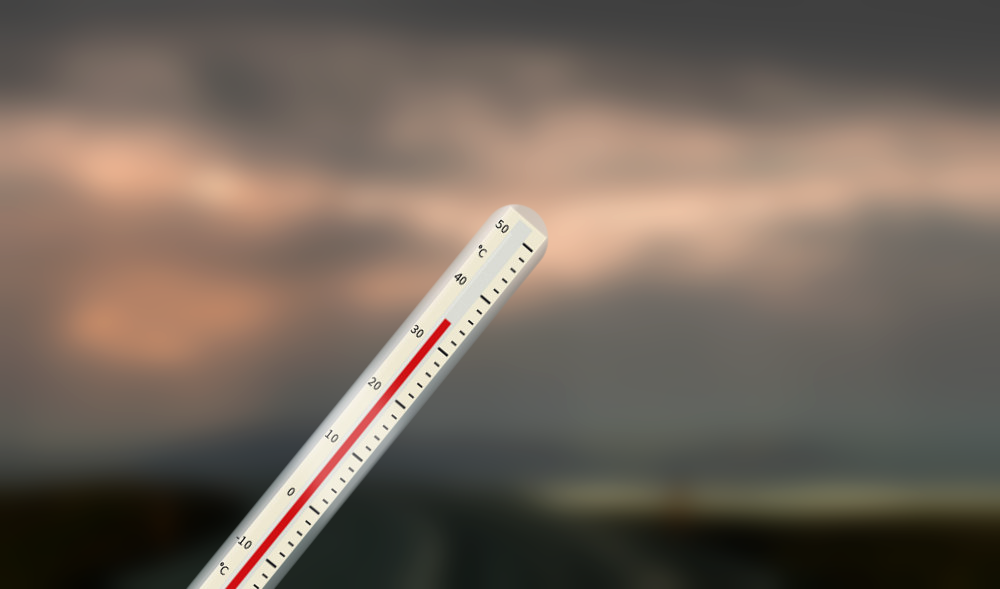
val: 34 °C
